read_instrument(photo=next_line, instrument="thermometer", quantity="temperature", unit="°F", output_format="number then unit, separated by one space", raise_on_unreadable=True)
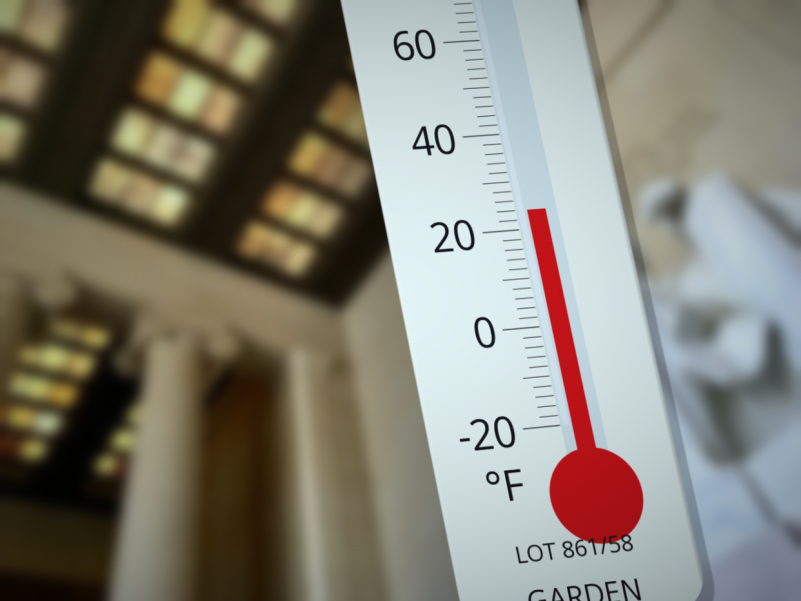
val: 24 °F
